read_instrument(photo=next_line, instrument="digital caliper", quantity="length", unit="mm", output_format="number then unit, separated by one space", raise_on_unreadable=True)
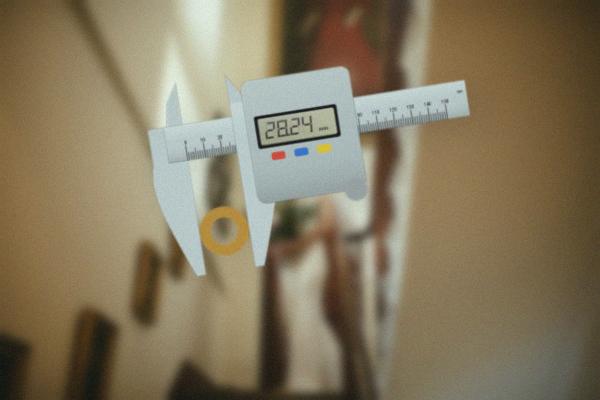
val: 28.24 mm
